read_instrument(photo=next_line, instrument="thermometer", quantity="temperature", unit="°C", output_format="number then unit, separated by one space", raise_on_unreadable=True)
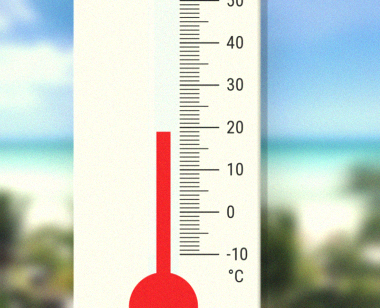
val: 19 °C
